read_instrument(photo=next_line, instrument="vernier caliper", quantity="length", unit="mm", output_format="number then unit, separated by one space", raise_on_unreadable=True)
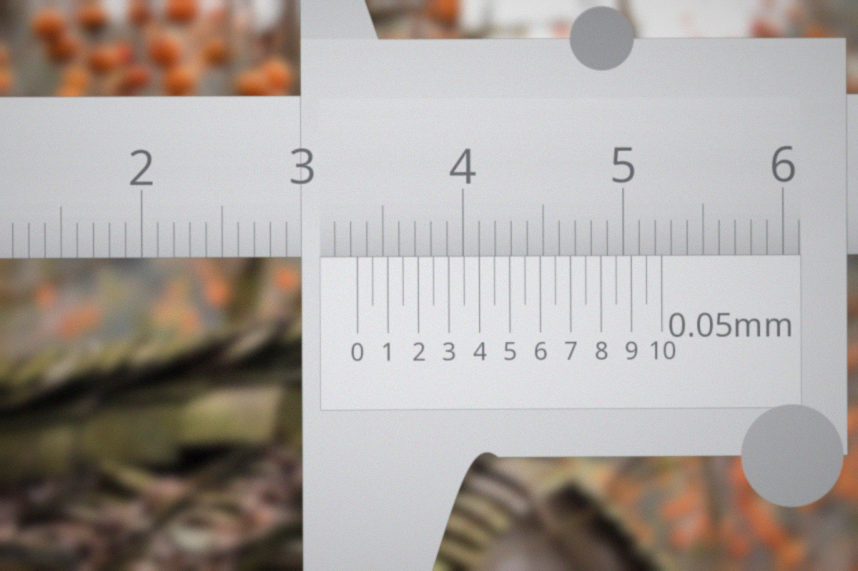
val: 33.4 mm
